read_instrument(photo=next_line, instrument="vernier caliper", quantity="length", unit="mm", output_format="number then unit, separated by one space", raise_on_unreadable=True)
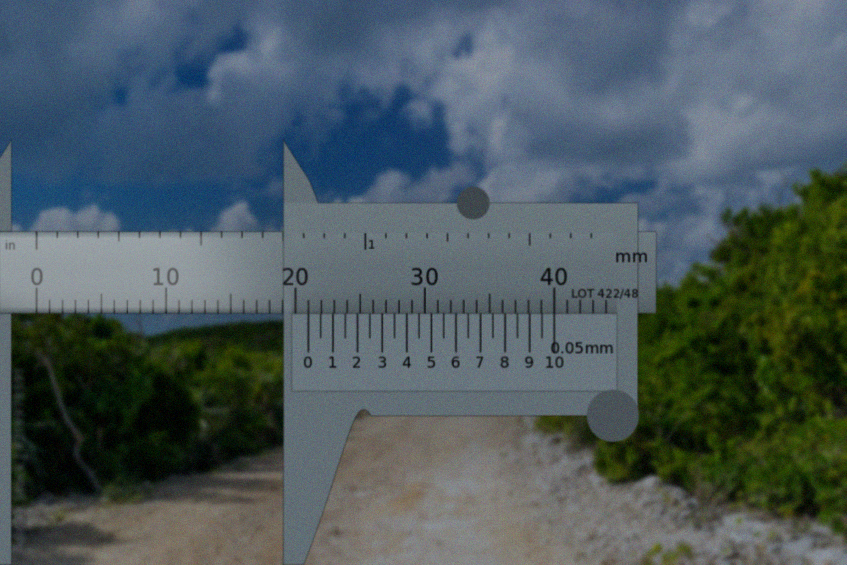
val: 21.0 mm
